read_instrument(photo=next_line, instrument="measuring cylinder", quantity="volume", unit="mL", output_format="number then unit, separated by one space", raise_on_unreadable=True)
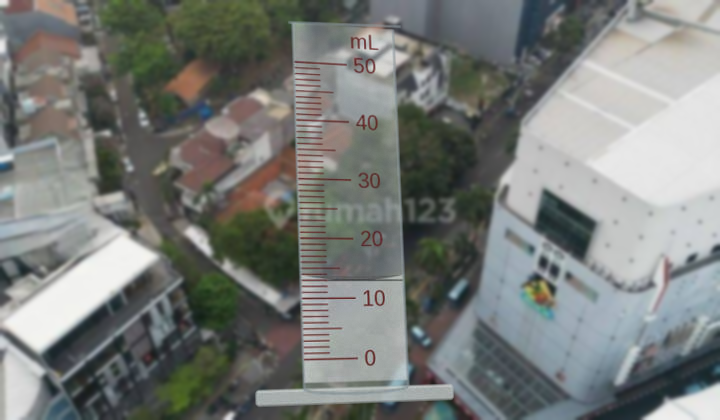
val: 13 mL
